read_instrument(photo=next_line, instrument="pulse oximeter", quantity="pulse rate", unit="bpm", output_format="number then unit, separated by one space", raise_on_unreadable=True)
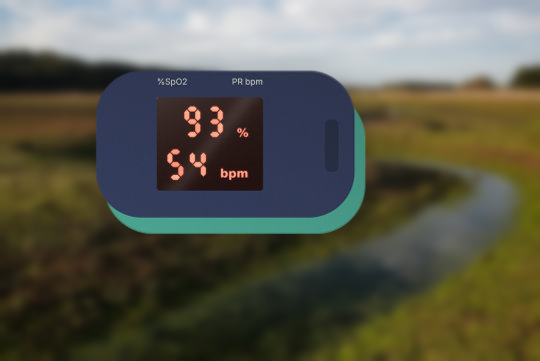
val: 54 bpm
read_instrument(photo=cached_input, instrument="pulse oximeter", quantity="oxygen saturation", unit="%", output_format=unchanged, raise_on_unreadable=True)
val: 93 %
